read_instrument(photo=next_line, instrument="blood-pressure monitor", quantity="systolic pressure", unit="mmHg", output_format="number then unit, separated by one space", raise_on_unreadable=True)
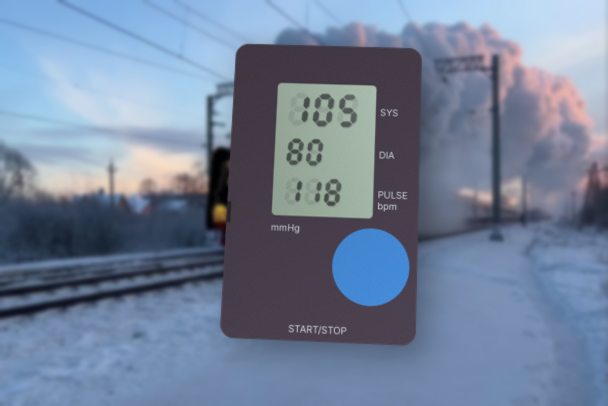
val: 105 mmHg
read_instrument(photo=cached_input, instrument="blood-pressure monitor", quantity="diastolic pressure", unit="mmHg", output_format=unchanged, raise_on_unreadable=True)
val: 80 mmHg
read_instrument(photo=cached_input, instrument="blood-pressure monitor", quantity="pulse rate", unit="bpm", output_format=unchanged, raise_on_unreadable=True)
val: 118 bpm
